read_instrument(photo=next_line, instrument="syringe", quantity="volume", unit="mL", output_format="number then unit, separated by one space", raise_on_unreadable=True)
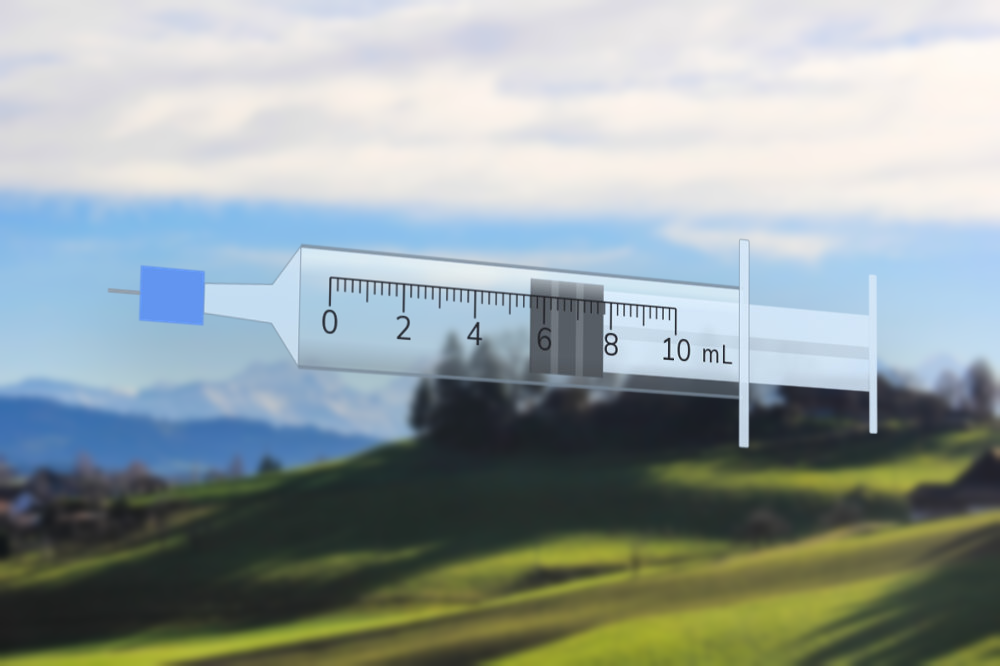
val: 5.6 mL
